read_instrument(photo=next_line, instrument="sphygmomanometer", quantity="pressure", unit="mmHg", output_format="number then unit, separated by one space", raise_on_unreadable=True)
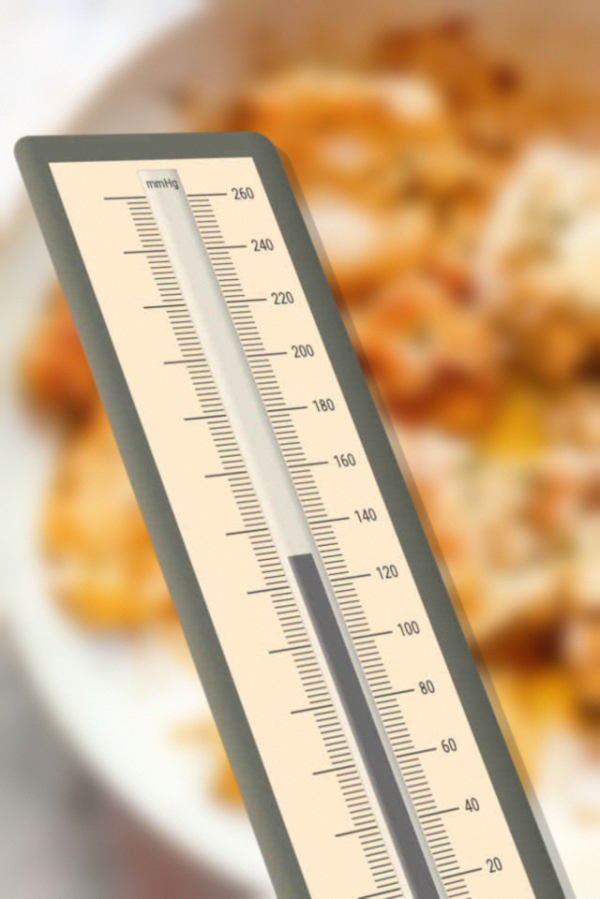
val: 130 mmHg
